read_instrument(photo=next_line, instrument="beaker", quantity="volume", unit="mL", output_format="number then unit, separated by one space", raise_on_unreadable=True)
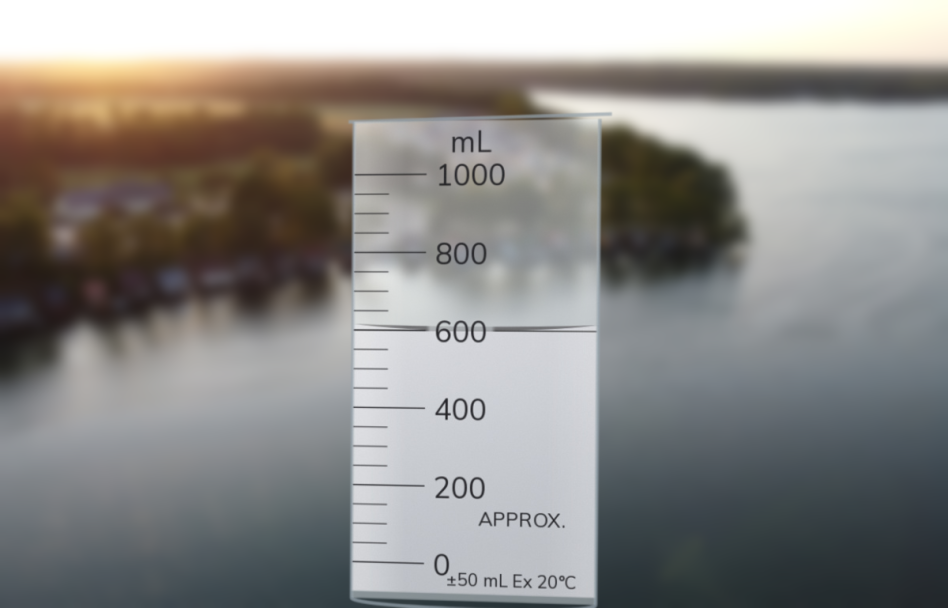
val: 600 mL
